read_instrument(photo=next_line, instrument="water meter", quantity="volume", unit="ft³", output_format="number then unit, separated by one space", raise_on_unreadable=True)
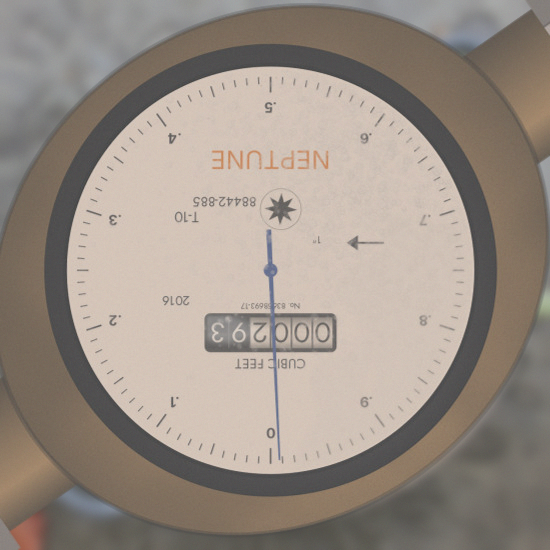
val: 292.99 ft³
